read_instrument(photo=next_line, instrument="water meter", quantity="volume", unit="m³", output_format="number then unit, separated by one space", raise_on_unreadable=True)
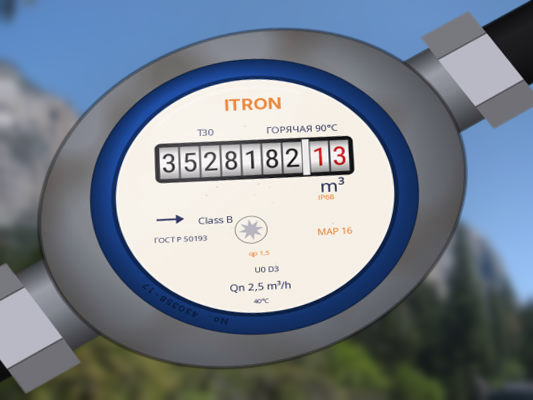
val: 3528182.13 m³
